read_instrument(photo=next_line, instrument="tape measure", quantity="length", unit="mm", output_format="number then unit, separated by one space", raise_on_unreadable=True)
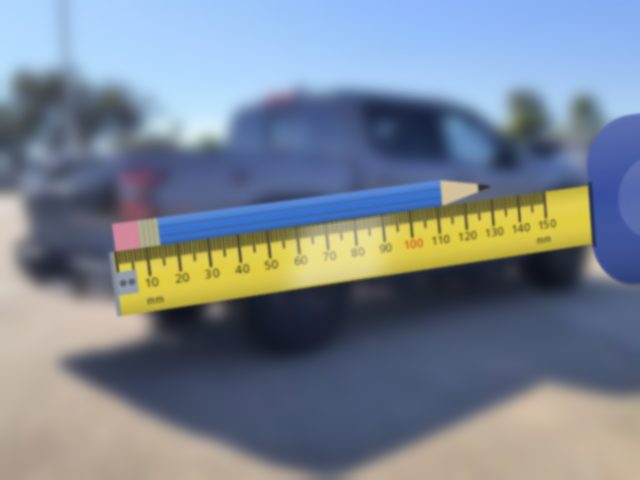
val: 130 mm
